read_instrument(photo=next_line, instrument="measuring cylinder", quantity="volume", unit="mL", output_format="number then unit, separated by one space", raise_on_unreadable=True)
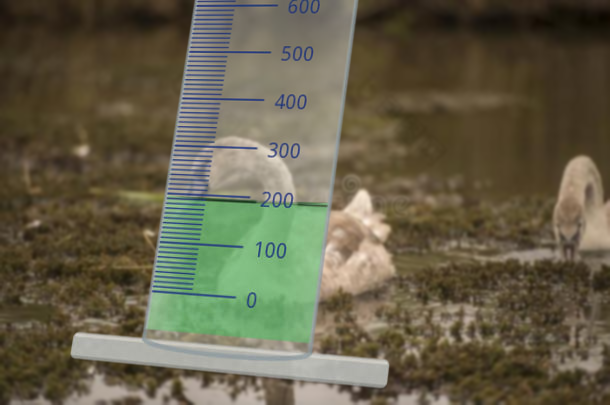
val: 190 mL
